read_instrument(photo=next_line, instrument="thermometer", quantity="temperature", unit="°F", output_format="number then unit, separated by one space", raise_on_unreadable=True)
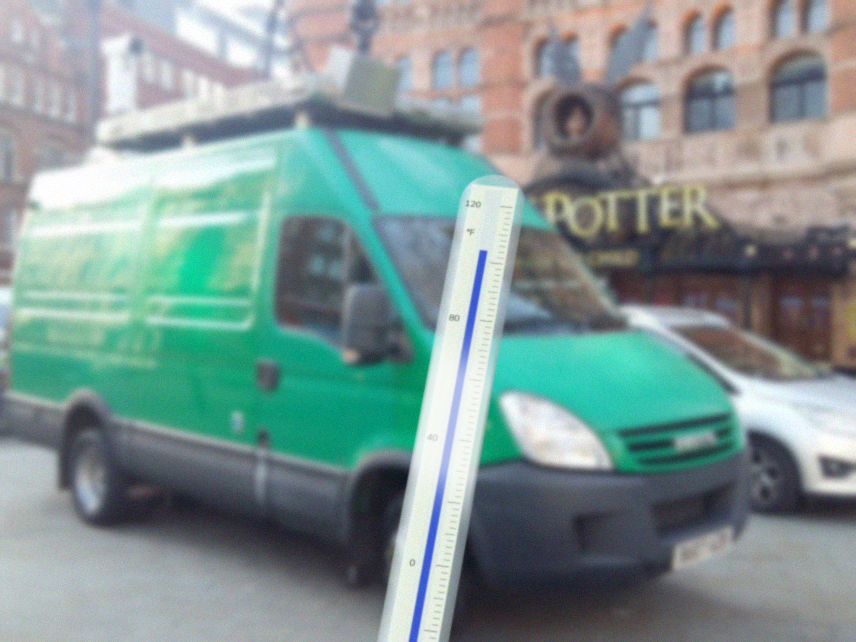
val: 104 °F
